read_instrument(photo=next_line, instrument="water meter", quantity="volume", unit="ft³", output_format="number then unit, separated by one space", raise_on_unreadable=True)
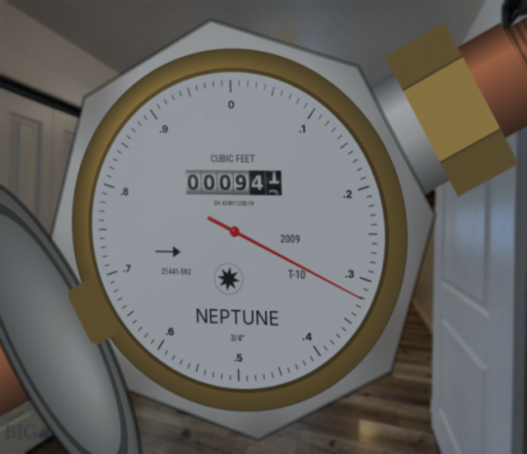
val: 941.32 ft³
